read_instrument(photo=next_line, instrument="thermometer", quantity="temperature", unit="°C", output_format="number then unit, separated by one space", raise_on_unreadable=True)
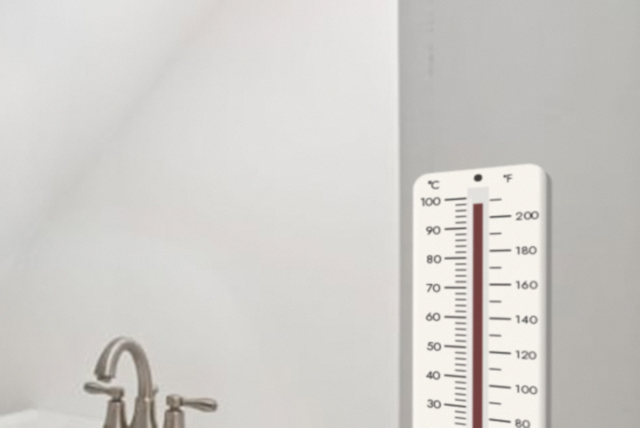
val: 98 °C
